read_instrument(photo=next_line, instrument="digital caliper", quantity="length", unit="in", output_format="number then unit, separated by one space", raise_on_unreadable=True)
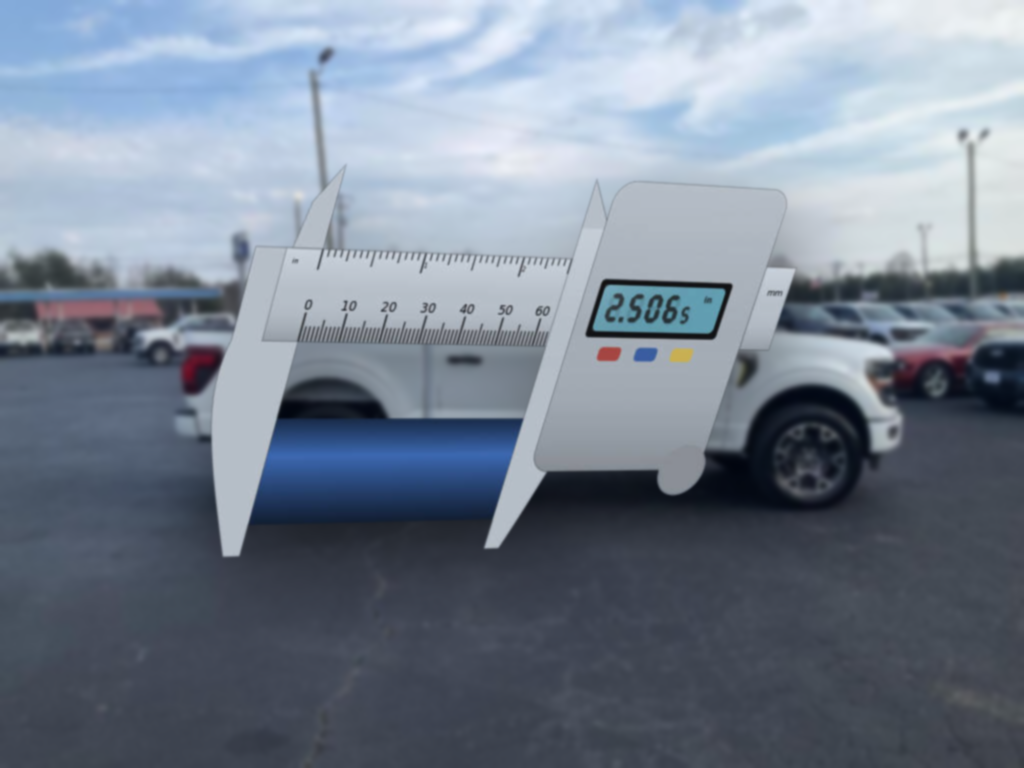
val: 2.5065 in
